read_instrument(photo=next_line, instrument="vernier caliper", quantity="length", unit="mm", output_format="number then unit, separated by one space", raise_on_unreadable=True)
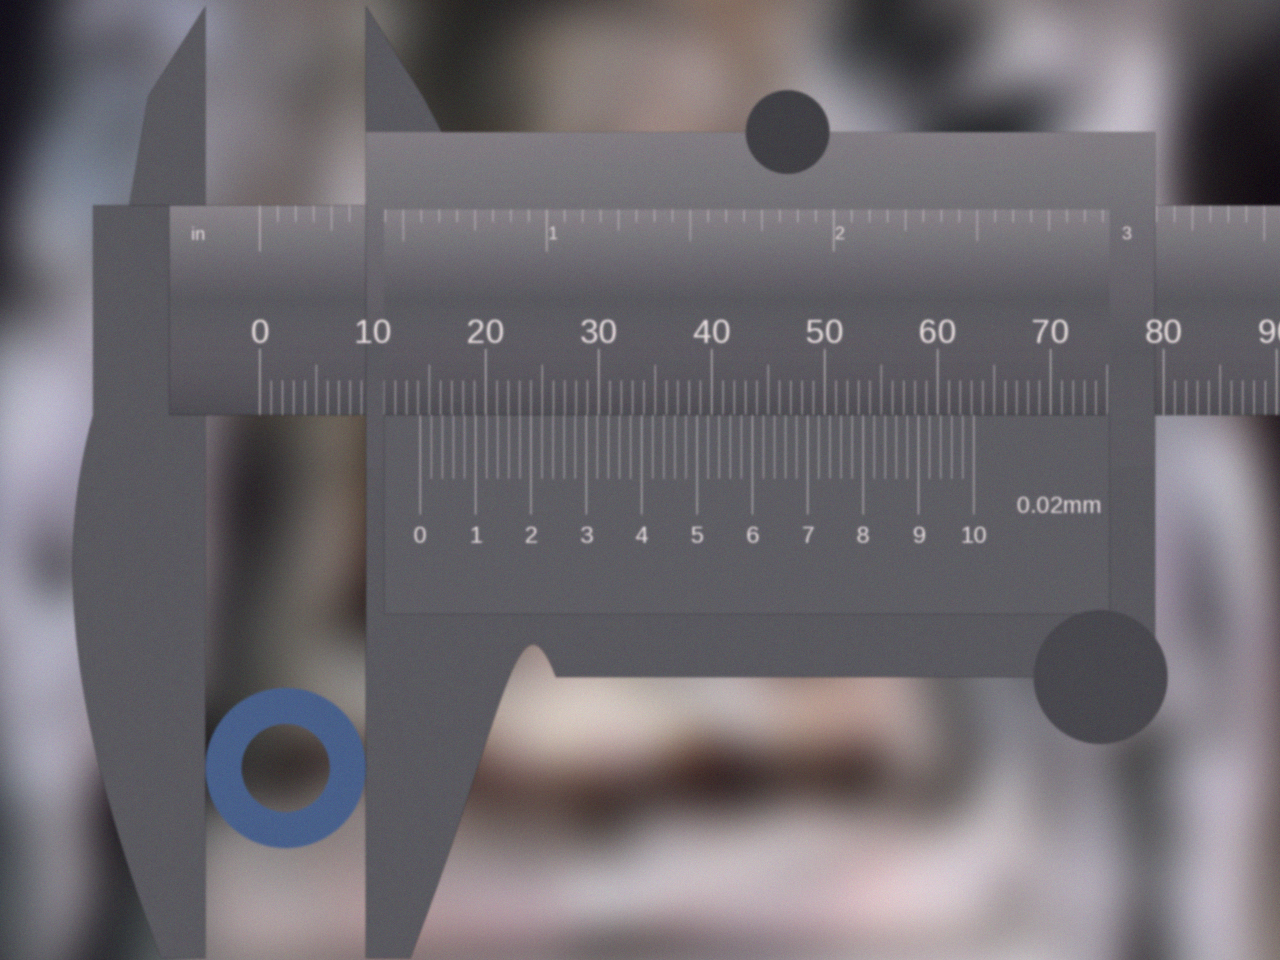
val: 14.2 mm
